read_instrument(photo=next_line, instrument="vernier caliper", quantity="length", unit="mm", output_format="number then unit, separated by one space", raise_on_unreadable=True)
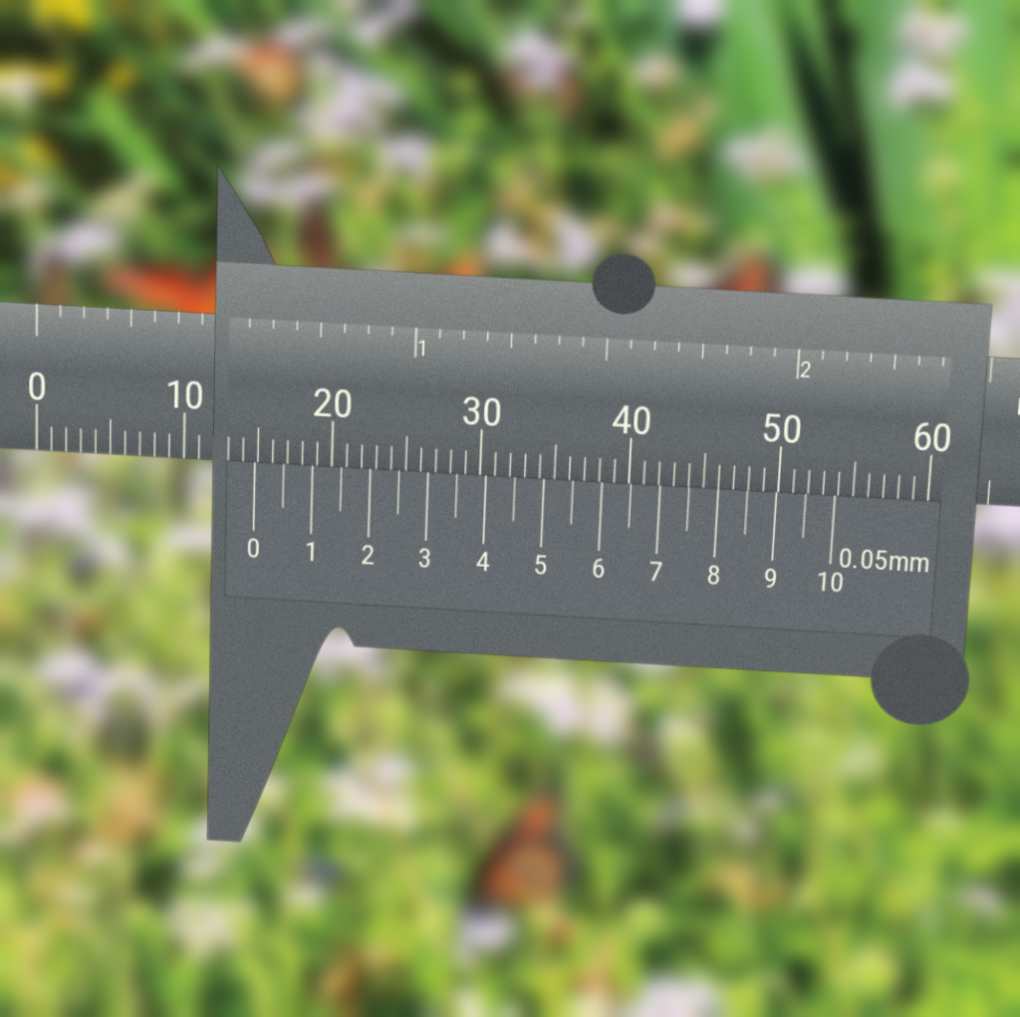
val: 14.8 mm
